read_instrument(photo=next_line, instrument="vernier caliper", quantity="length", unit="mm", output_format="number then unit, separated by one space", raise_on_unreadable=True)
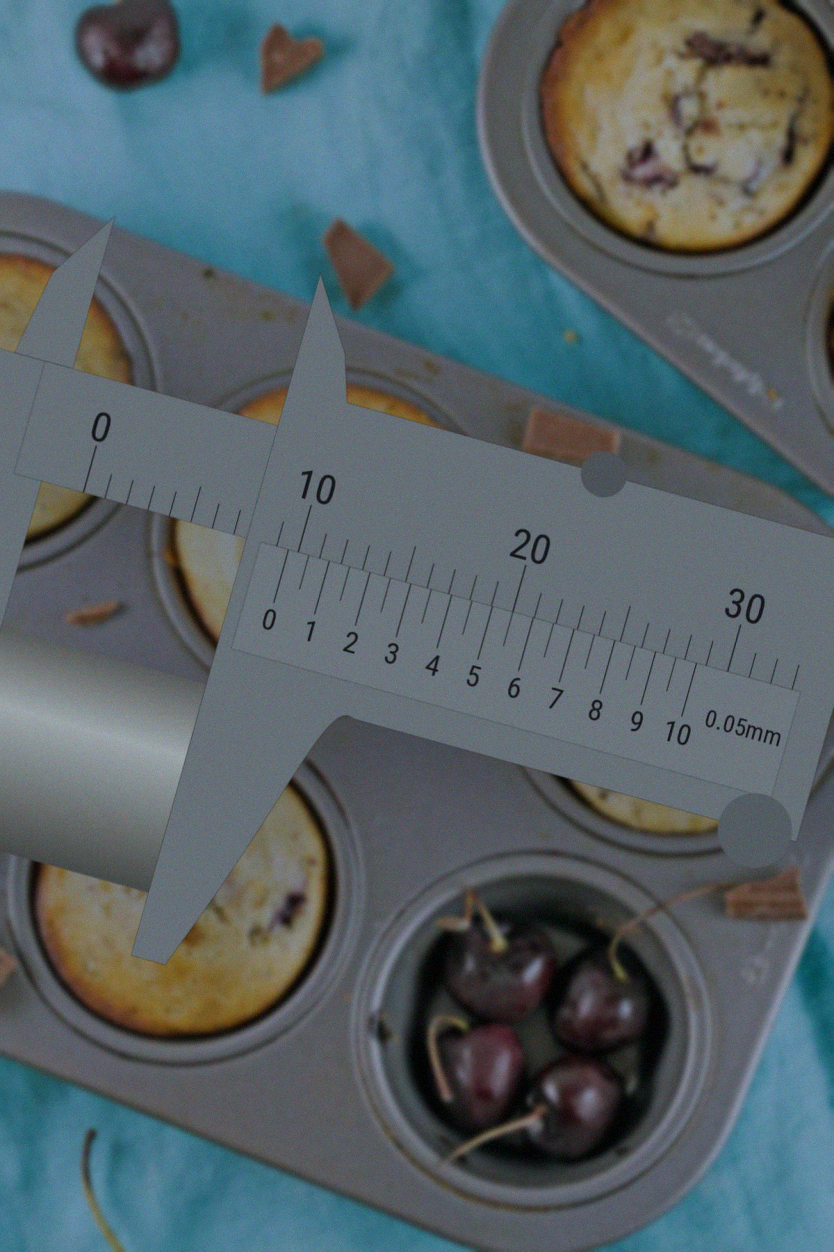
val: 9.55 mm
